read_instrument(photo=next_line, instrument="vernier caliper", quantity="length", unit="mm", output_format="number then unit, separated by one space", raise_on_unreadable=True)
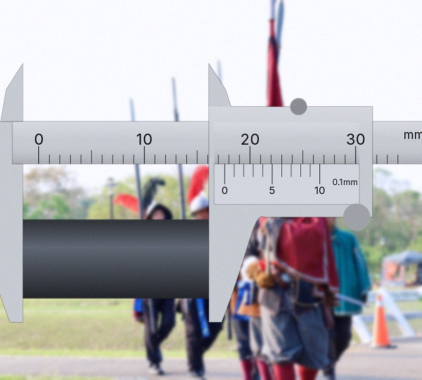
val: 17.6 mm
